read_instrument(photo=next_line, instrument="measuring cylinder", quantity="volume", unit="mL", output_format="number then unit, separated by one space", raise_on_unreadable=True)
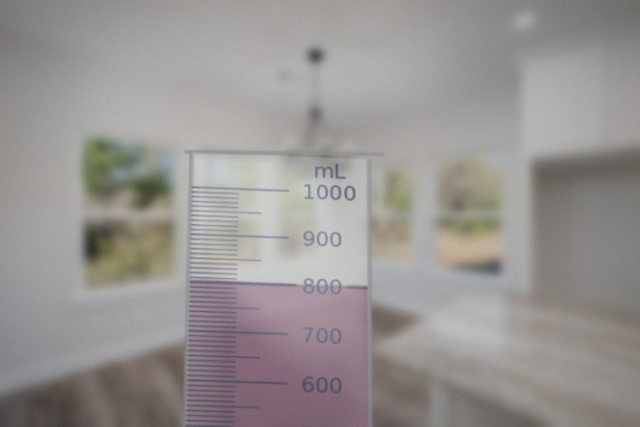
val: 800 mL
